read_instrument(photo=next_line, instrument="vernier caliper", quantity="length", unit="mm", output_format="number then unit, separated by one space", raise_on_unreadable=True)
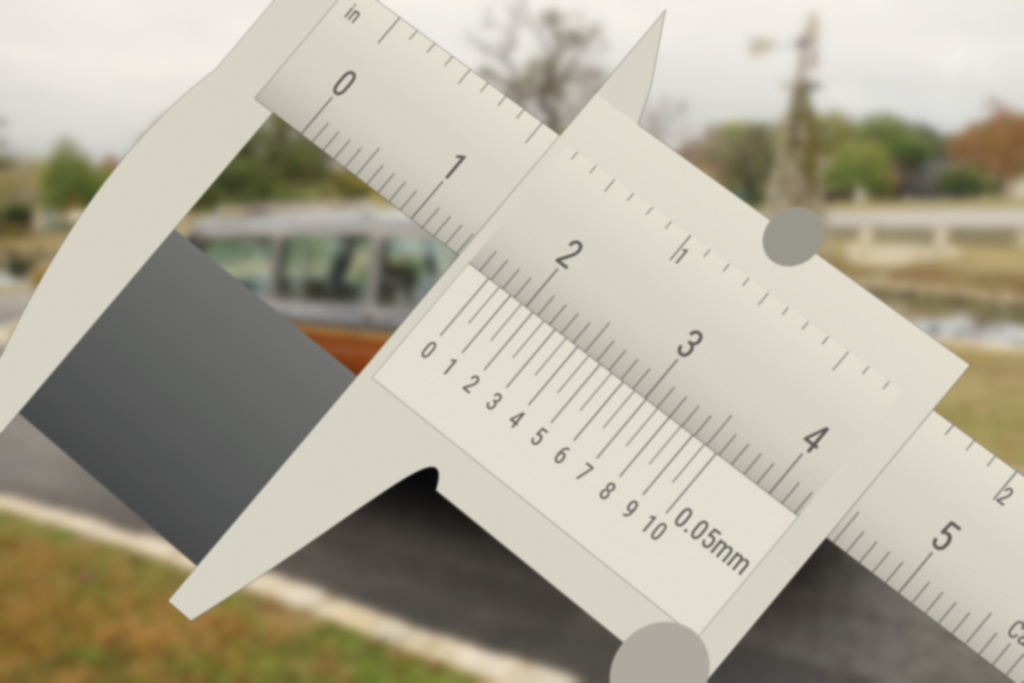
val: 16.8 mm
